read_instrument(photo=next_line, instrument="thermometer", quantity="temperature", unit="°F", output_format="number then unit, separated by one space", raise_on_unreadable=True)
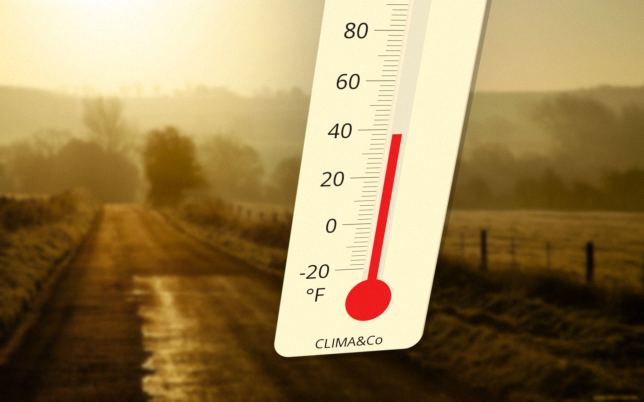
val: 38 °F
